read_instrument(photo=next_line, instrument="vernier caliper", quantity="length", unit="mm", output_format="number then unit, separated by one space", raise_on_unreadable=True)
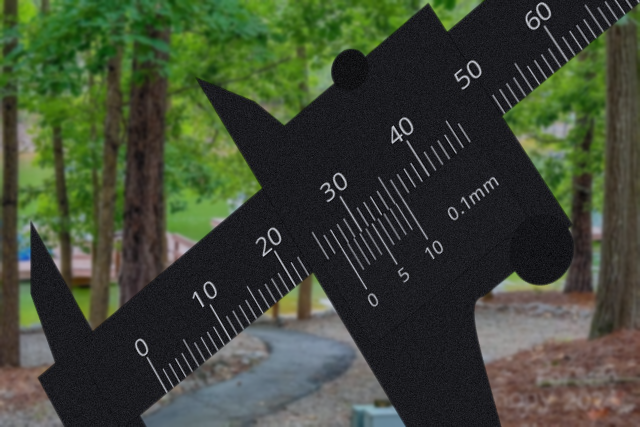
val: 27.0 mm
